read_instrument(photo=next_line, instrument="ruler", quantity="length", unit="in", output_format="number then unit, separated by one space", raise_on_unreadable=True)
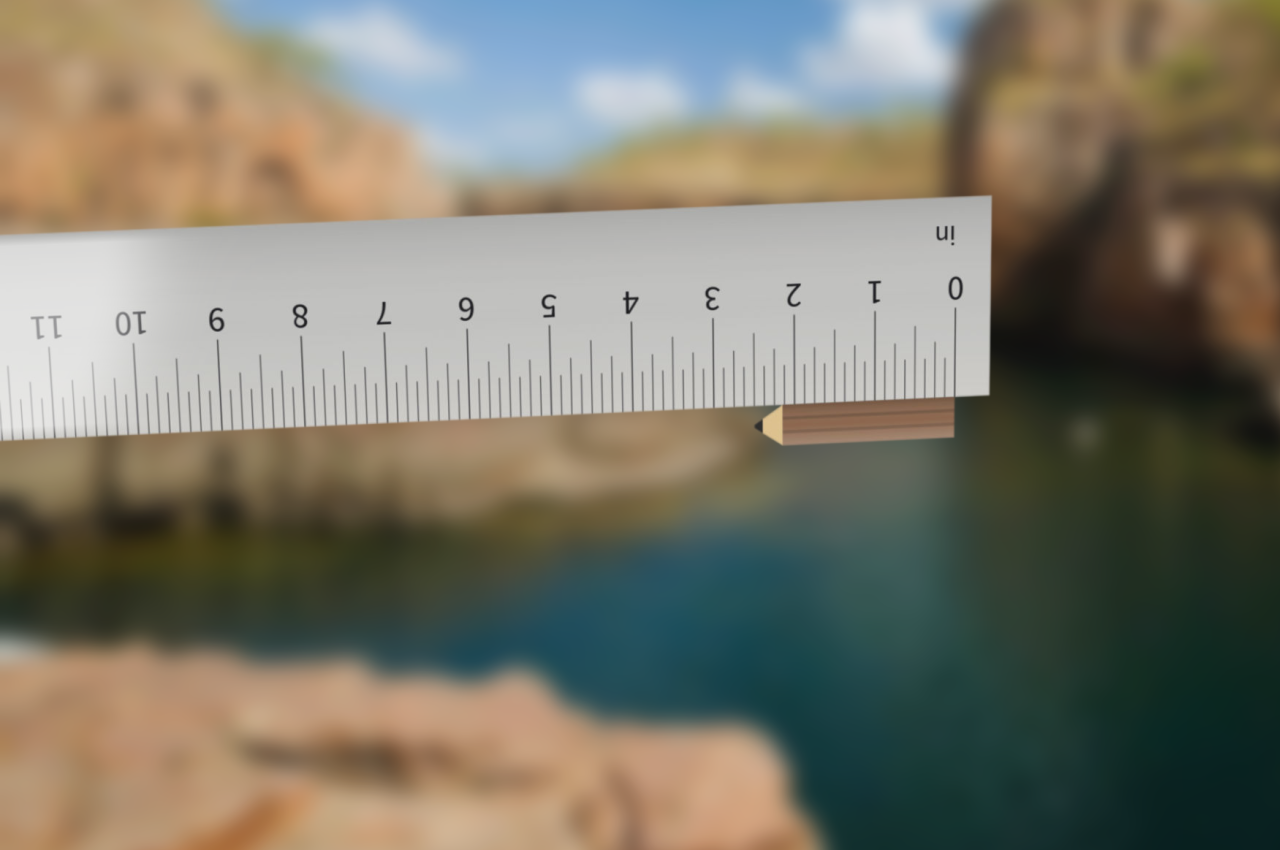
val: 2.5 in
